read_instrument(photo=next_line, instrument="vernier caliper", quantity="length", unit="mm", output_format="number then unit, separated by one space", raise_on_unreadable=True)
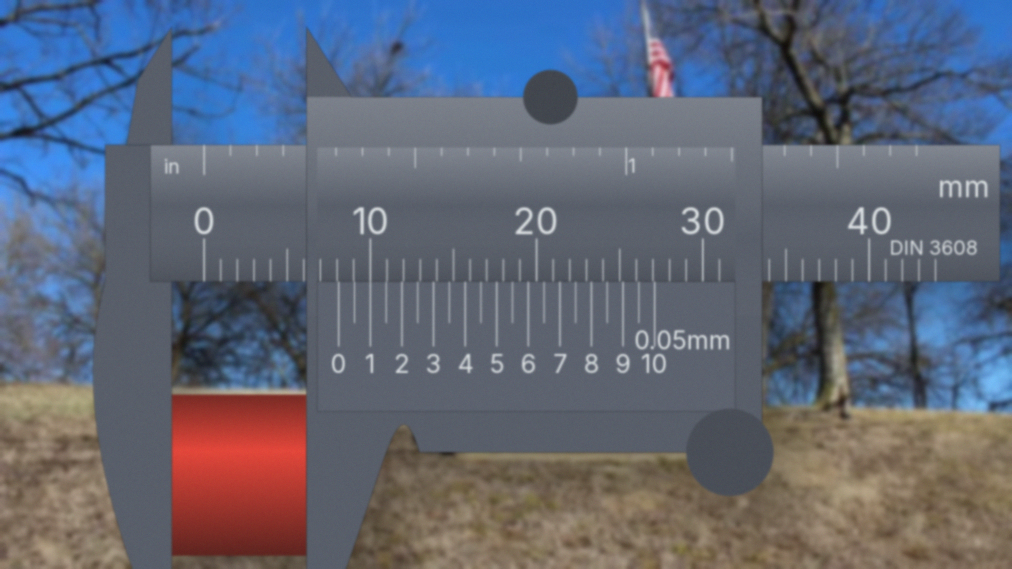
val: 8.1 mm
